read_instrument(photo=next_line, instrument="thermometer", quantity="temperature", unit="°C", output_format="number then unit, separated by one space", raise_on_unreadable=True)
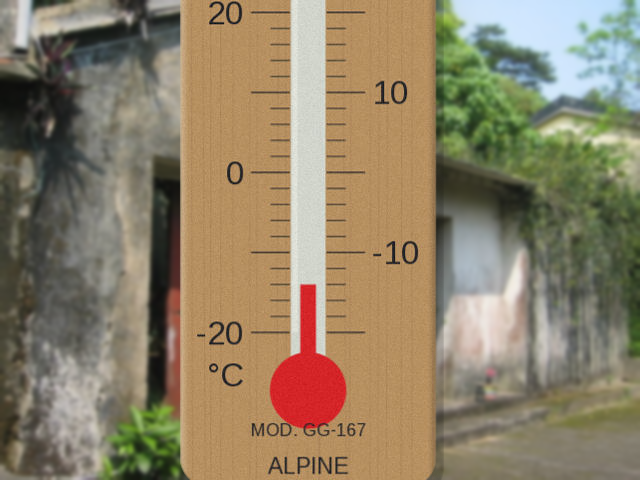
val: -14 °C
